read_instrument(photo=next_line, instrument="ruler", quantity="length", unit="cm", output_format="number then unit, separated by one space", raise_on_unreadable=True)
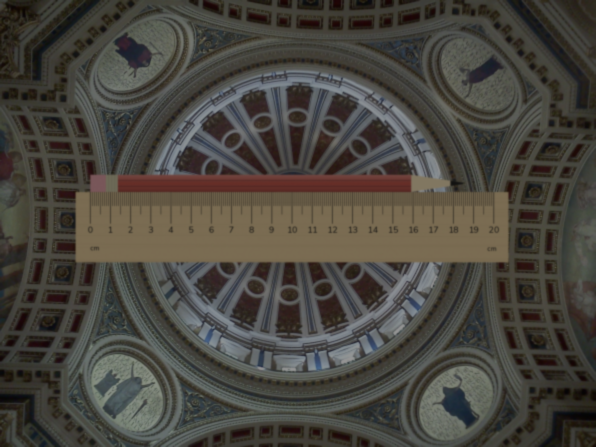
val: 18.5 cm
